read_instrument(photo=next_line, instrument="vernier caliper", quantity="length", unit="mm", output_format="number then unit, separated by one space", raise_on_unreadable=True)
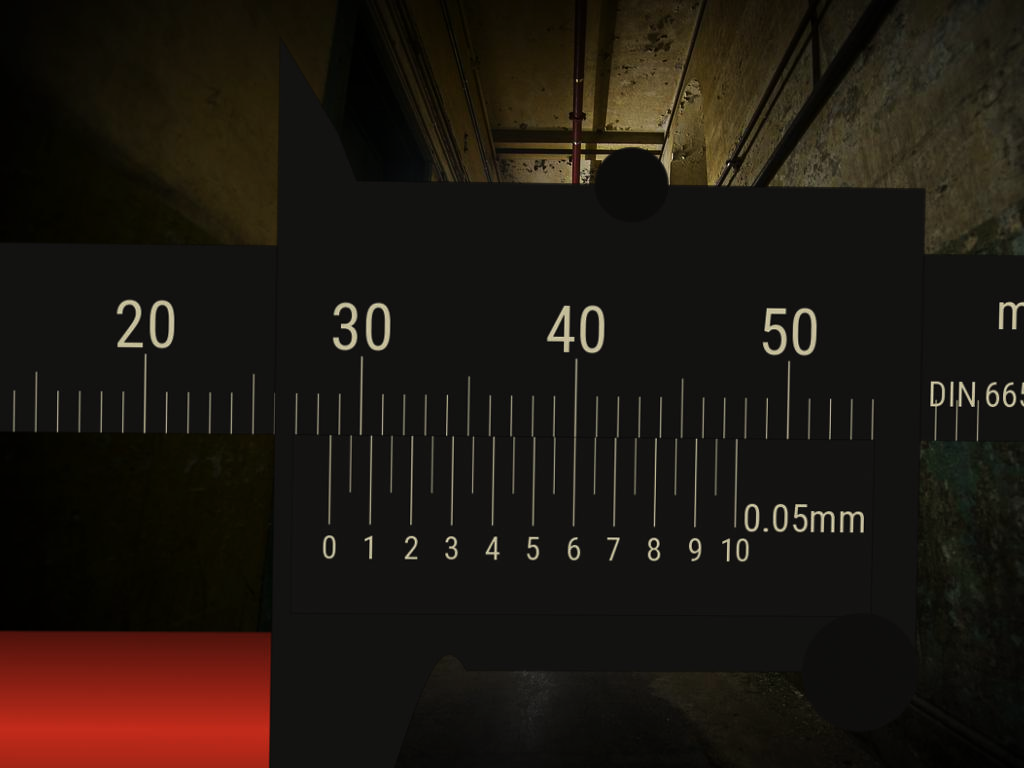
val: 28.6 mm
